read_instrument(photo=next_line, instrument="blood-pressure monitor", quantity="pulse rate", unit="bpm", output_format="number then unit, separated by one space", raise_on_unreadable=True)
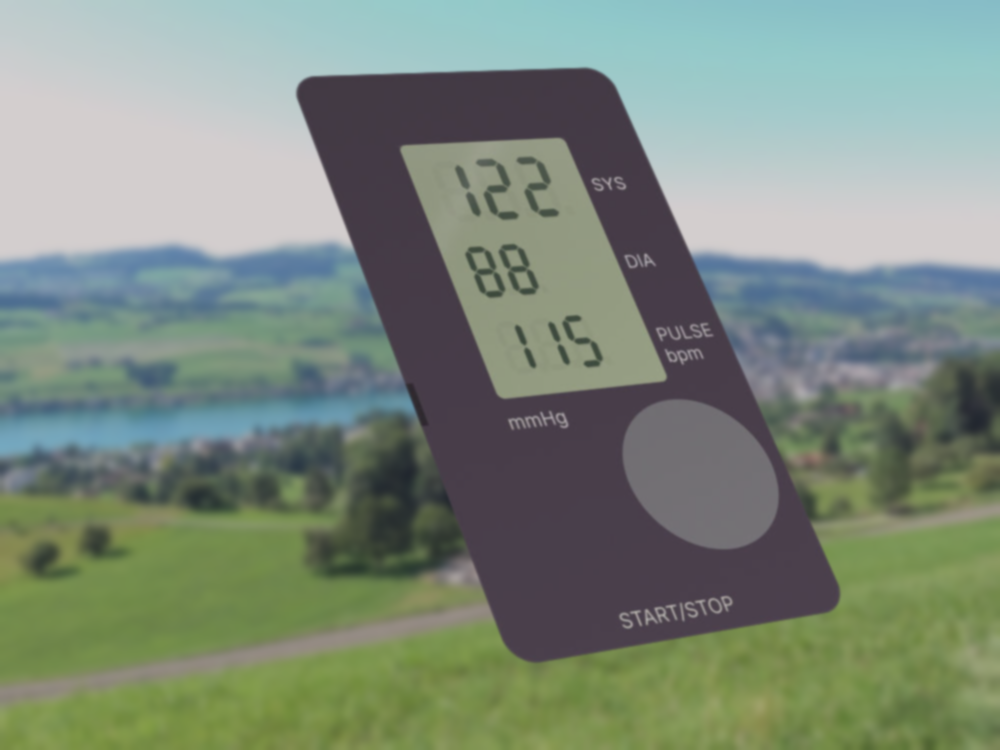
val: 115 bpm
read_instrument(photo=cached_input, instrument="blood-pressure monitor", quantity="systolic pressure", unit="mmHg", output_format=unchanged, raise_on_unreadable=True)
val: 122 mmHg
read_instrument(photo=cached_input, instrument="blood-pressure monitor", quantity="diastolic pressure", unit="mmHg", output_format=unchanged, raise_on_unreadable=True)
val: 88 mmHg
